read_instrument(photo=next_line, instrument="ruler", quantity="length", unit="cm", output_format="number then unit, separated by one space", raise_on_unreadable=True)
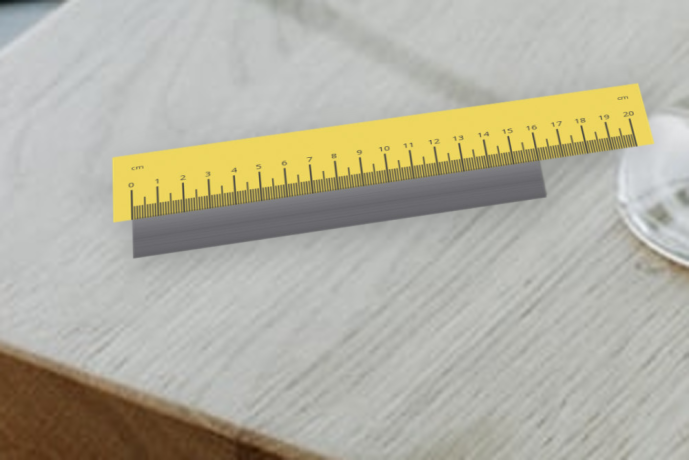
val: 16 cm
